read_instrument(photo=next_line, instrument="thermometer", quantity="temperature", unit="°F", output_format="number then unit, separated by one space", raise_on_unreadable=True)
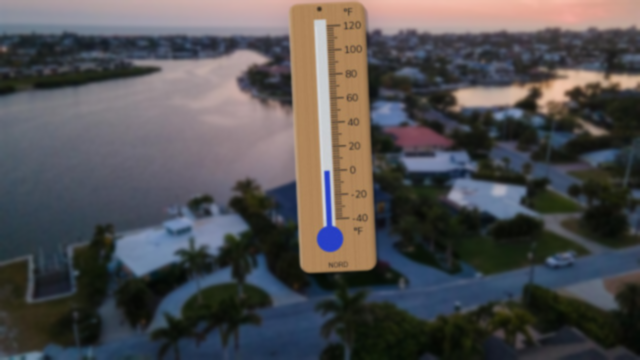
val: 0 °F
